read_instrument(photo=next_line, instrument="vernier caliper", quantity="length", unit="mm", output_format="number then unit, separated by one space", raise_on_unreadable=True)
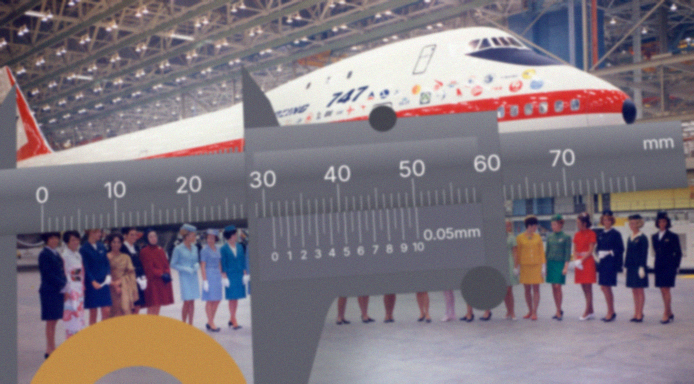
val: 31.2 mm
